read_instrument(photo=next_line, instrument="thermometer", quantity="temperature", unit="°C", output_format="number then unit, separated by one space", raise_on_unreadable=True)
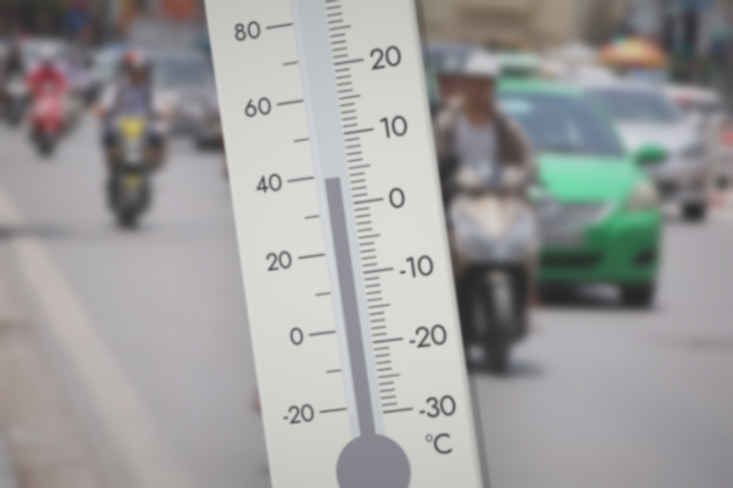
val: 4 °C
